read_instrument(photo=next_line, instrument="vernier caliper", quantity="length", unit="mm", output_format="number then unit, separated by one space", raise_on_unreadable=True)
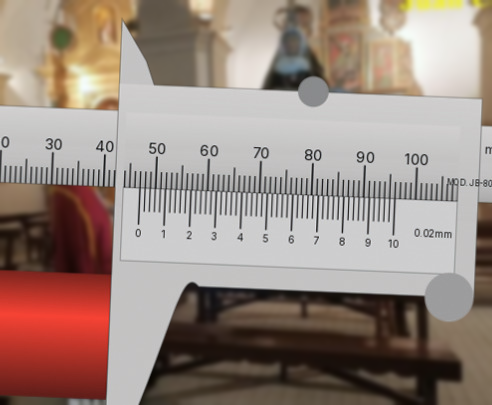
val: 47.0 mm
